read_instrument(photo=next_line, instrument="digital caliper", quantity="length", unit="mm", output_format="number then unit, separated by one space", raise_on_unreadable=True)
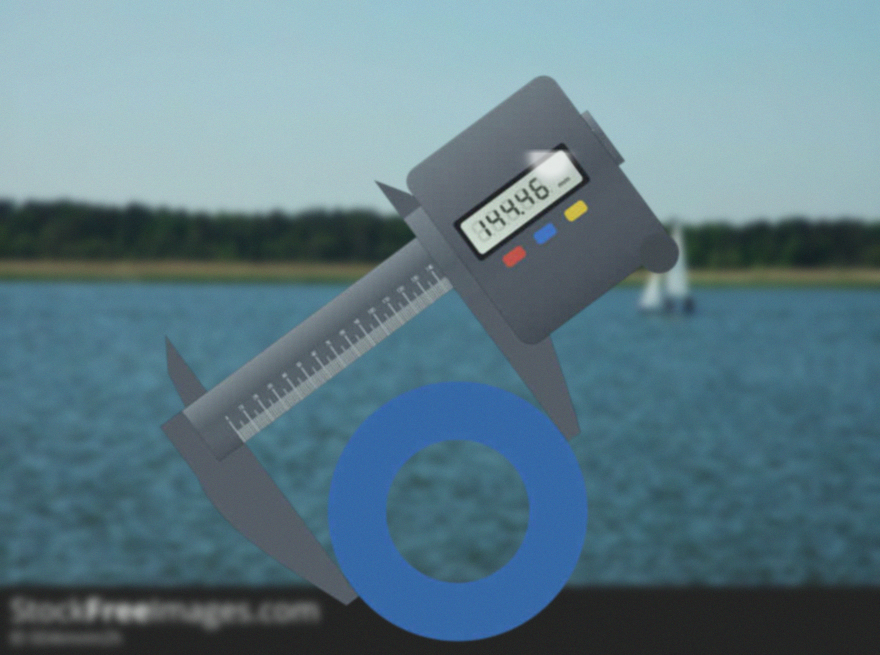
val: 144.46 mm
